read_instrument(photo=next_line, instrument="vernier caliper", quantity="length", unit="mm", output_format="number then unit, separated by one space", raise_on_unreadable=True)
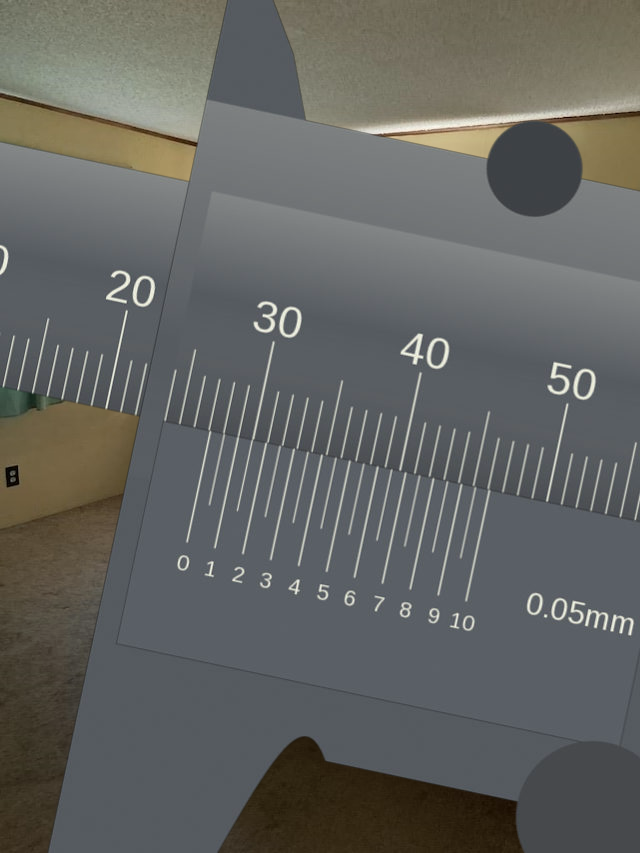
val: 27.1 mm
